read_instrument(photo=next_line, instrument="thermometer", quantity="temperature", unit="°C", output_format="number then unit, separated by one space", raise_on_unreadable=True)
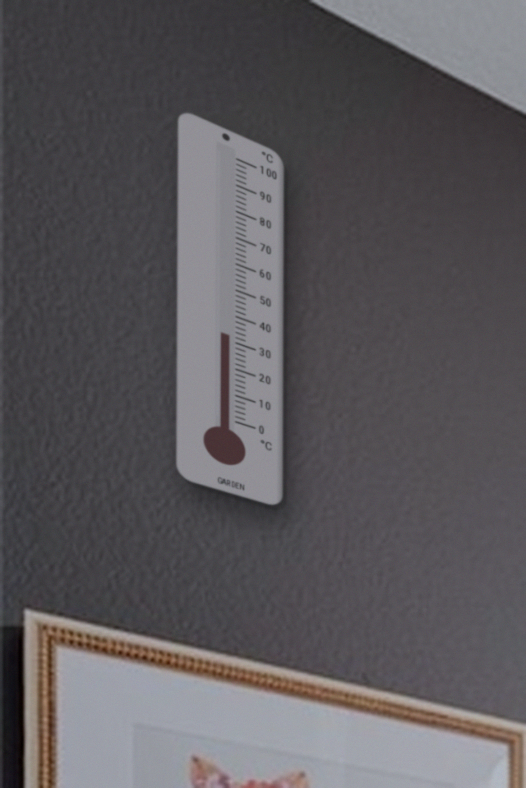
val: 32 °C
